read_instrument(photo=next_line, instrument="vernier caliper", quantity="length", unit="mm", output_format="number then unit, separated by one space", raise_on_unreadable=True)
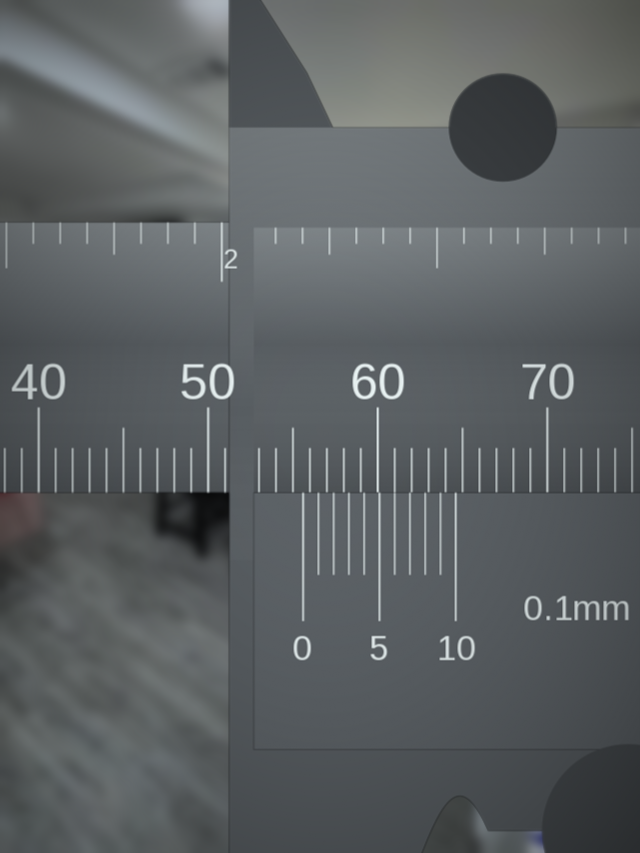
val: 55.6 mm
